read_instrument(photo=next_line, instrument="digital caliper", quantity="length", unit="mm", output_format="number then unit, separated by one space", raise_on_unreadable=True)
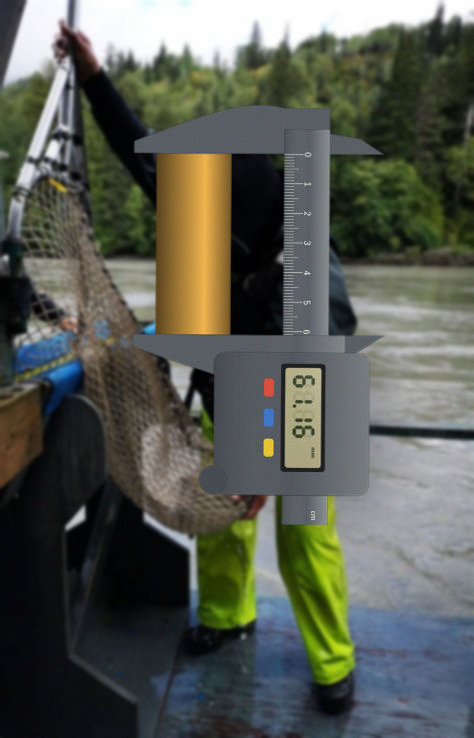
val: 61.16 mm
